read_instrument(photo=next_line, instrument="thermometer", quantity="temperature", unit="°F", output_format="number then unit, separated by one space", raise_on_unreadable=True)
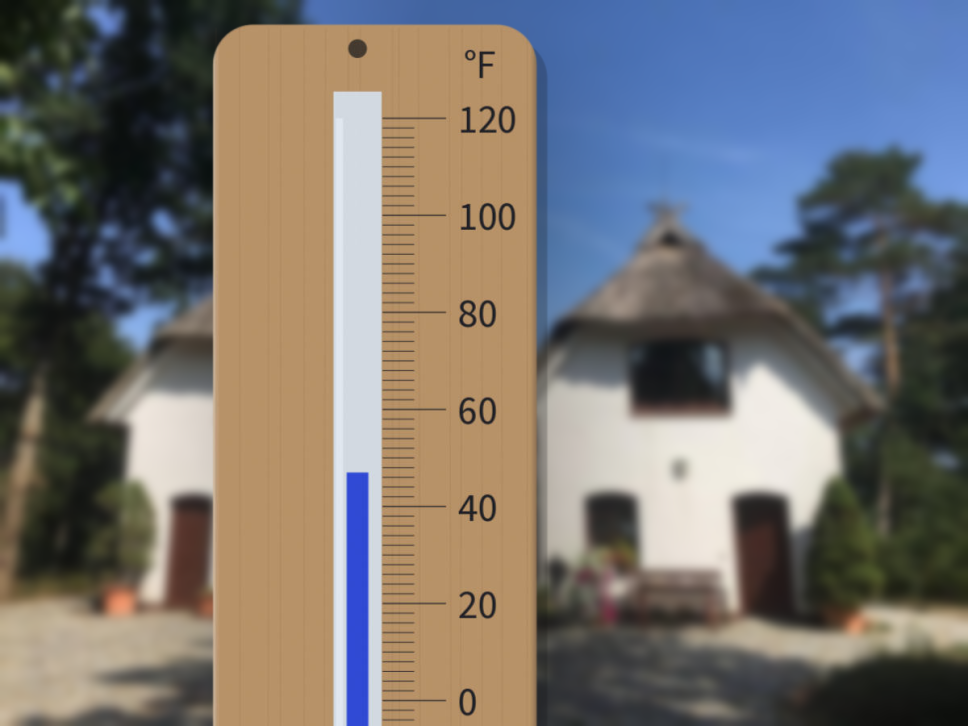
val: 47 °F
